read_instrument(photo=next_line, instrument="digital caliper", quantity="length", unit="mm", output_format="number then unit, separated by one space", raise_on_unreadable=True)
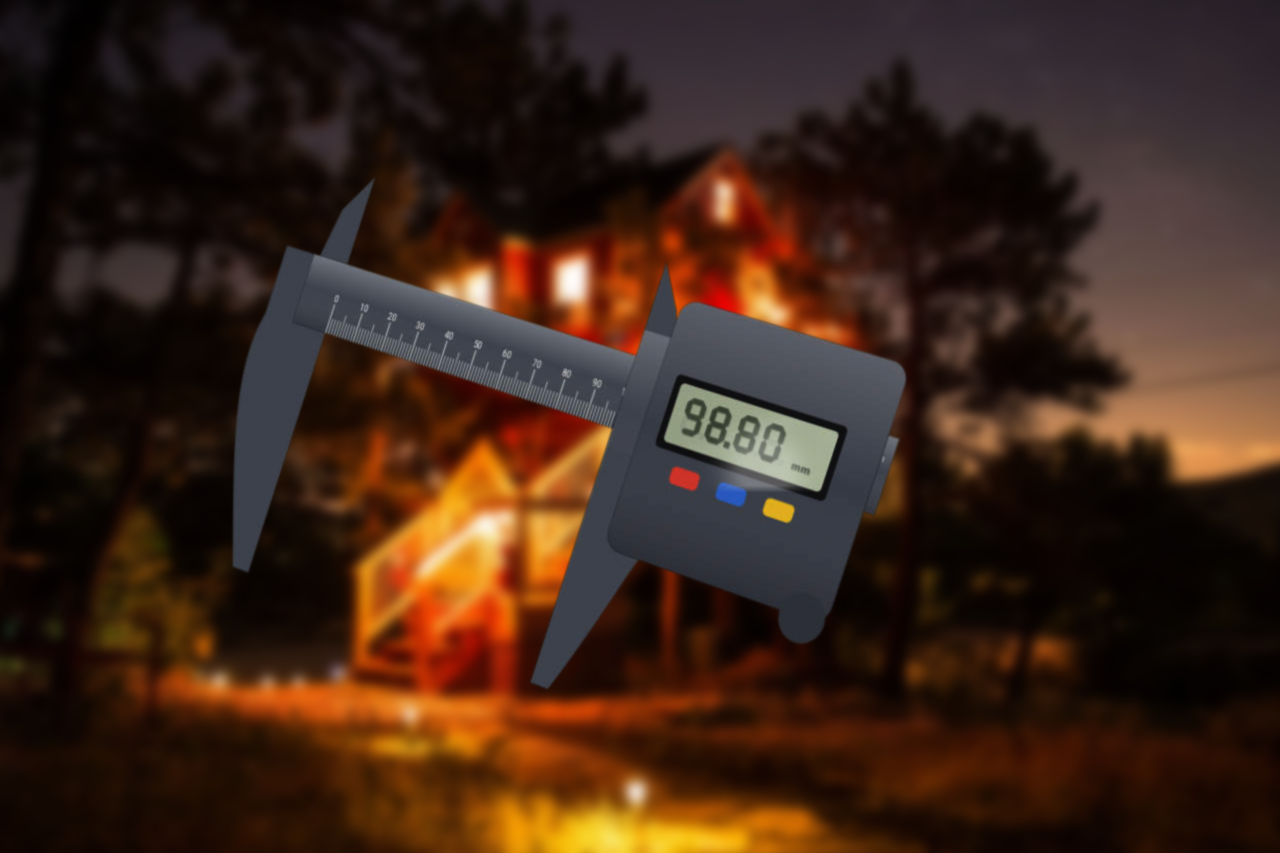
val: 98.80 mm
